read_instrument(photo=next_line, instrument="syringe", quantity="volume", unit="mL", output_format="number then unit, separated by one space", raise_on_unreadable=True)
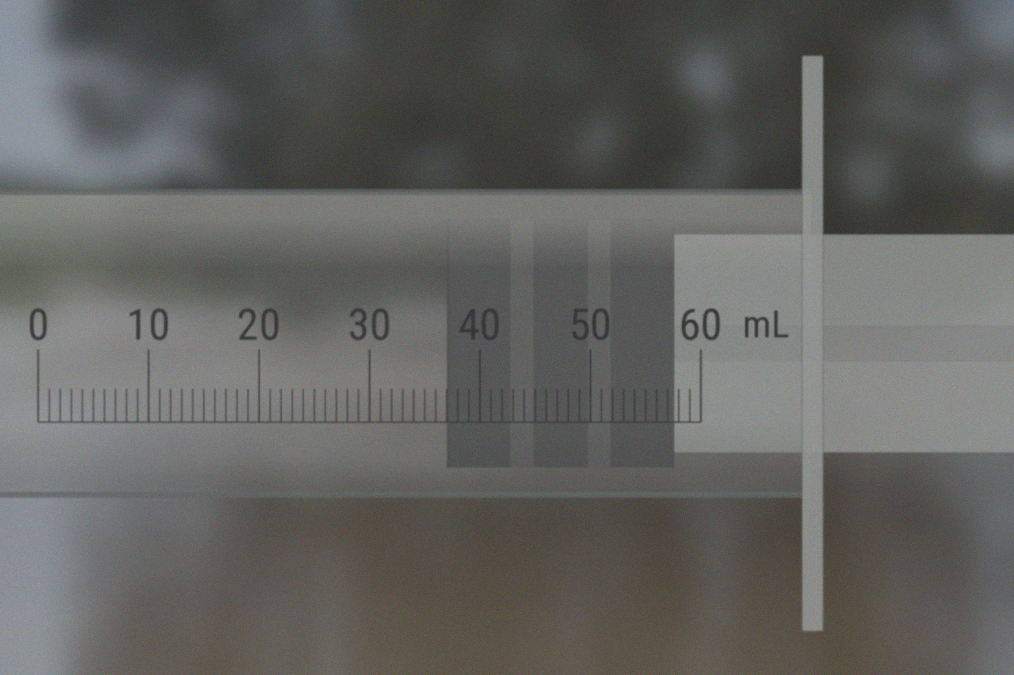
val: 37 mL
